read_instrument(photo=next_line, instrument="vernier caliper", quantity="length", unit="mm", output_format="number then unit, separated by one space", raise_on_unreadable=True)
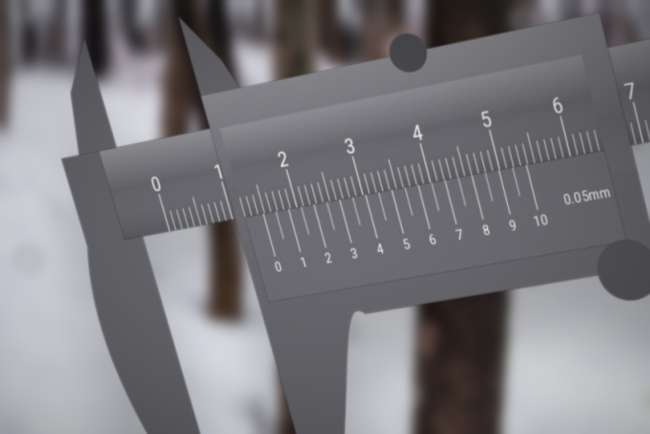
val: 14.8 mm
